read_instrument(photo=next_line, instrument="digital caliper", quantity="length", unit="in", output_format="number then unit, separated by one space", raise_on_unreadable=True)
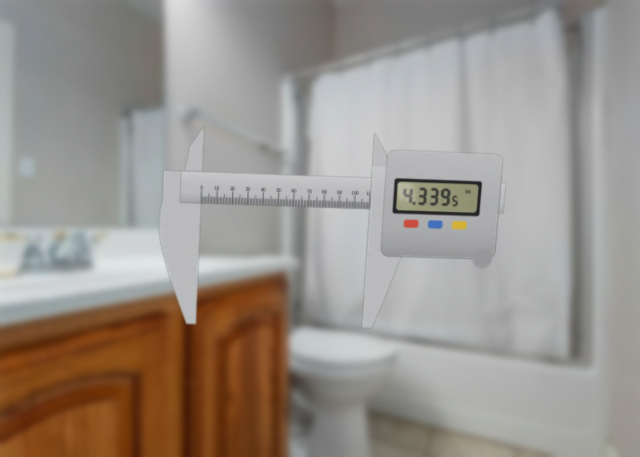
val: 4.3395 in
